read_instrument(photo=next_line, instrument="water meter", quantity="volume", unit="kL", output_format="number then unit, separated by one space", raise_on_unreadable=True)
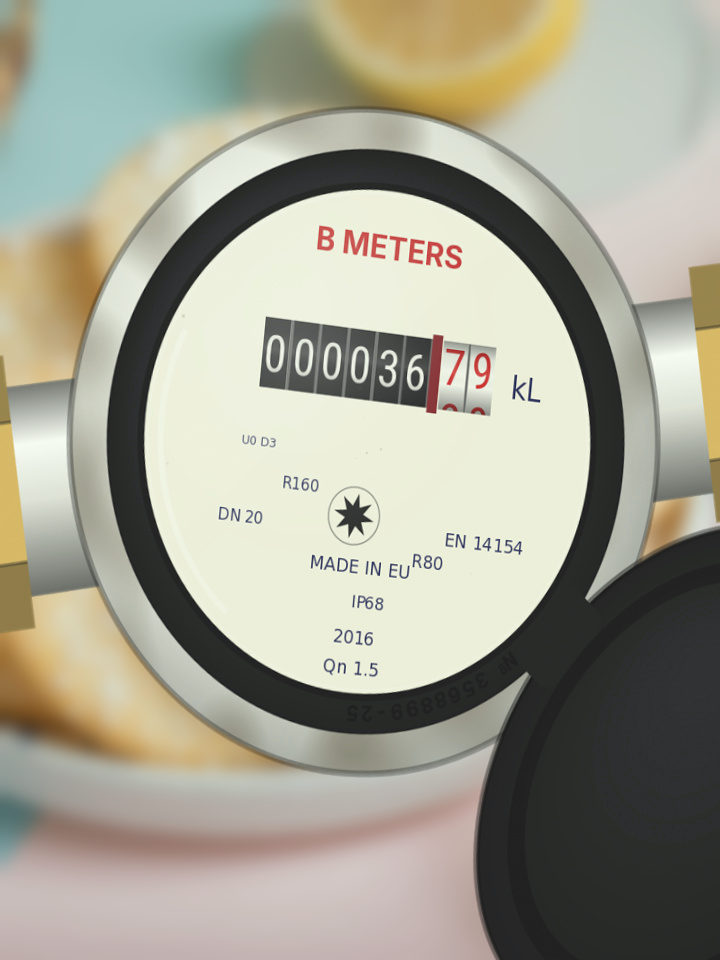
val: 36.79 kL
